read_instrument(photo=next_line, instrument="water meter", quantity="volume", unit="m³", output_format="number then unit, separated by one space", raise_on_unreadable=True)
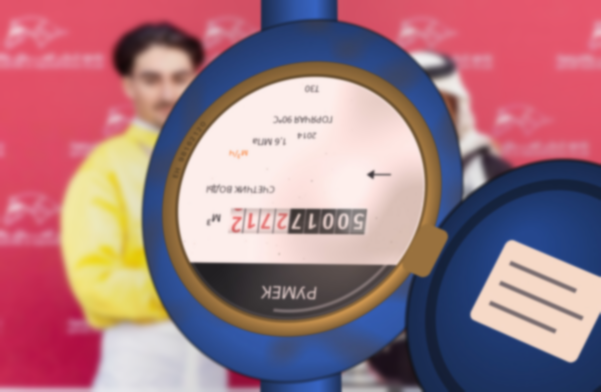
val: 50017.2712 m³
